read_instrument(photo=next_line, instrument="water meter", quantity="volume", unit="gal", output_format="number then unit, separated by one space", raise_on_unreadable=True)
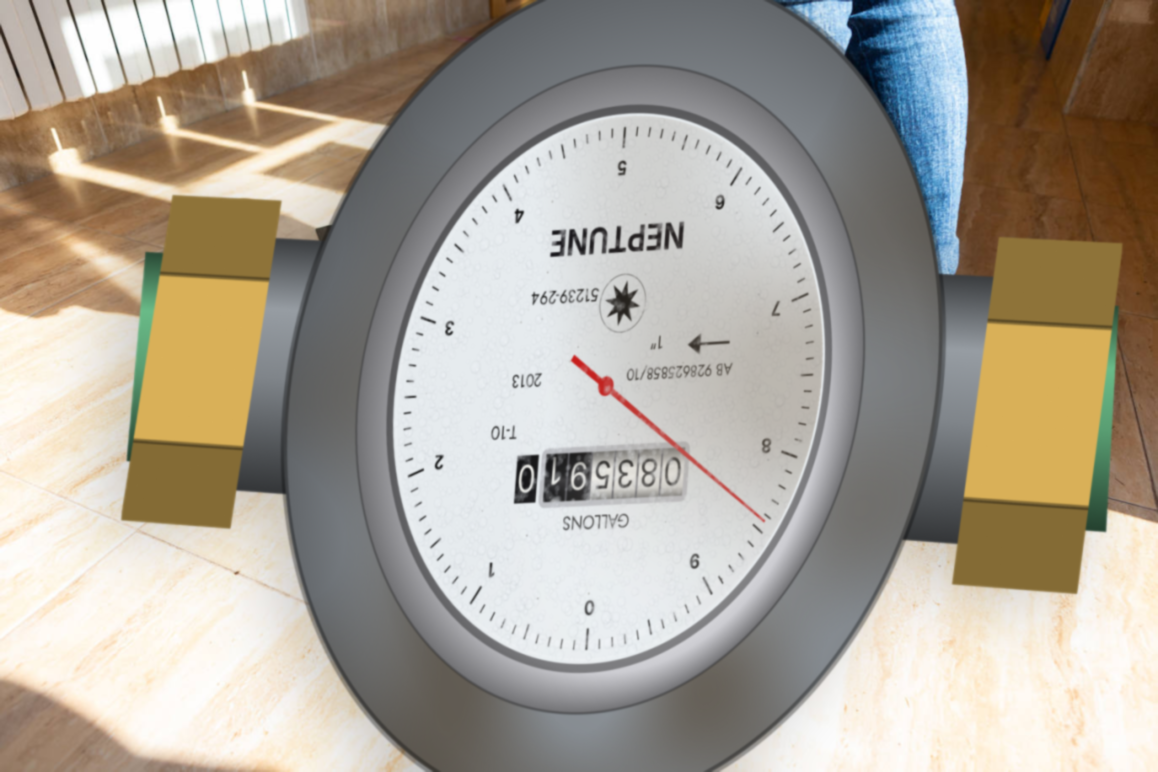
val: 835908.4 gal
